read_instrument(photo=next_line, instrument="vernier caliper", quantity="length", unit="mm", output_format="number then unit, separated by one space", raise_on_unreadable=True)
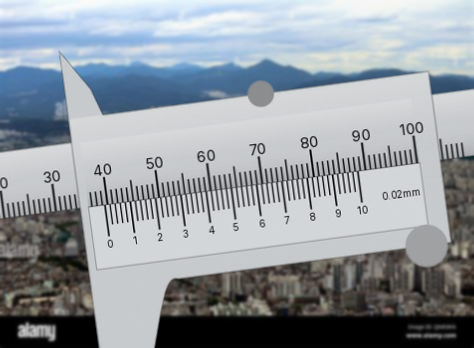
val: 39.5 mm
